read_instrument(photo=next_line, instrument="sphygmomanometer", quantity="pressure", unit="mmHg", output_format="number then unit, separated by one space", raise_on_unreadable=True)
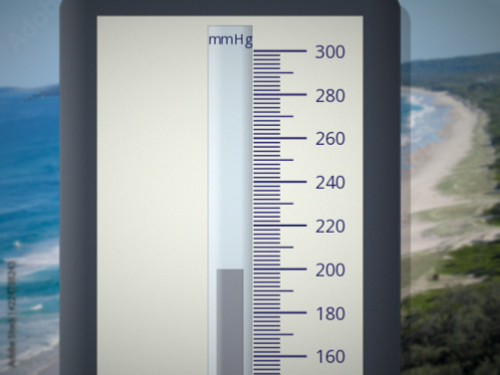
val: 200 mmHg
